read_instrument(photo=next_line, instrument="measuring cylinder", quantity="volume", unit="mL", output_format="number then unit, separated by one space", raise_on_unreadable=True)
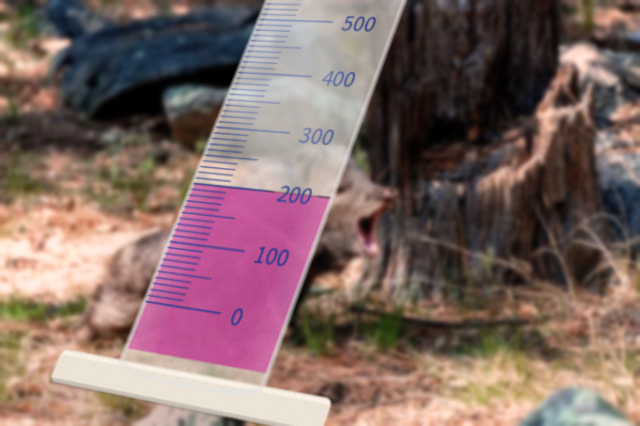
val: 200 mL
